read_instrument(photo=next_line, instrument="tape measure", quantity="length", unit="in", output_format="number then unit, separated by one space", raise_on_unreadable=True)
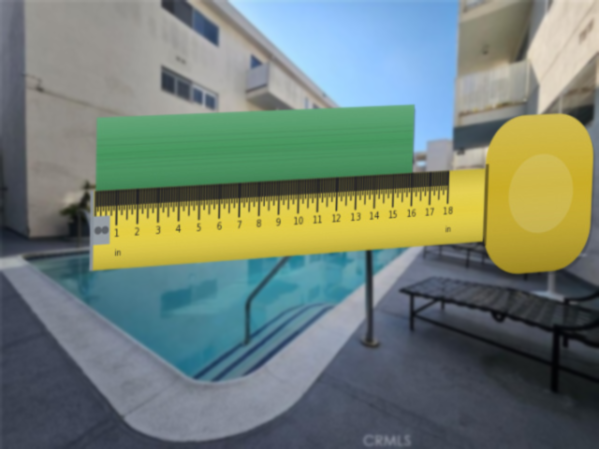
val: 16 in
